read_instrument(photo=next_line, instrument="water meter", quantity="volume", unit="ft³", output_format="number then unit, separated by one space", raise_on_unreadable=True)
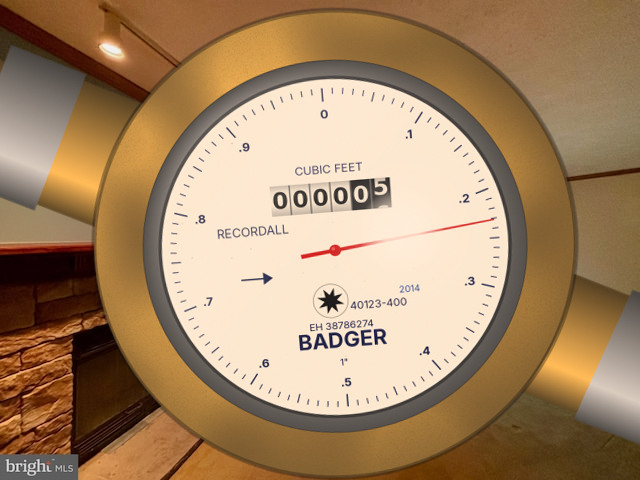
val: 5.23 ft³
